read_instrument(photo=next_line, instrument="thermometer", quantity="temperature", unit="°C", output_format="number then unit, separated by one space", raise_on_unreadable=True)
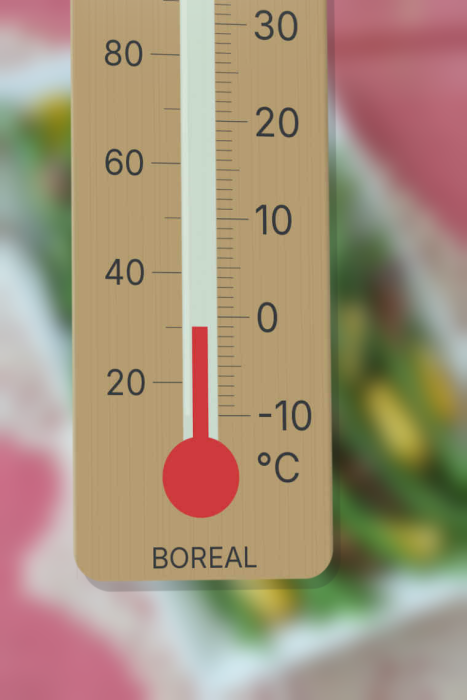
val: -1 °C
